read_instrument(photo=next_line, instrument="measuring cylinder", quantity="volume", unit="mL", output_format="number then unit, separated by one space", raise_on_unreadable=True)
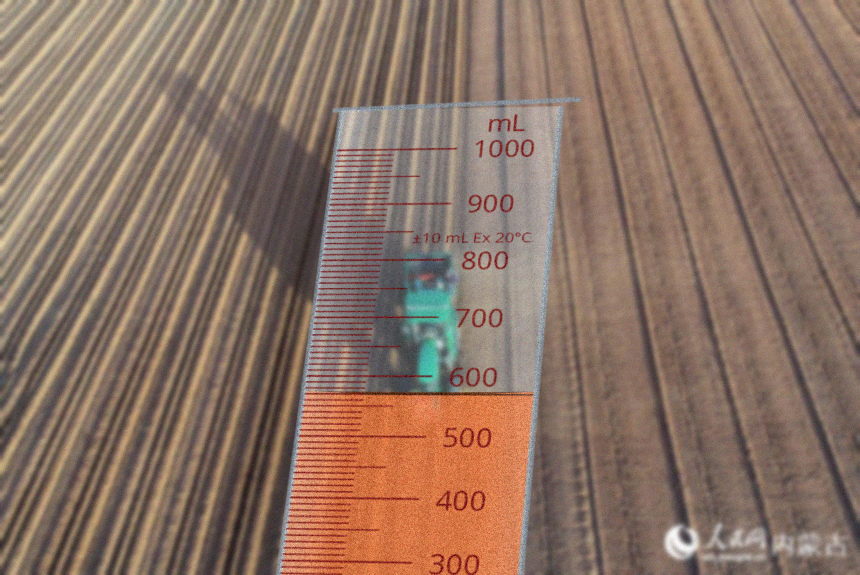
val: 570 mL
